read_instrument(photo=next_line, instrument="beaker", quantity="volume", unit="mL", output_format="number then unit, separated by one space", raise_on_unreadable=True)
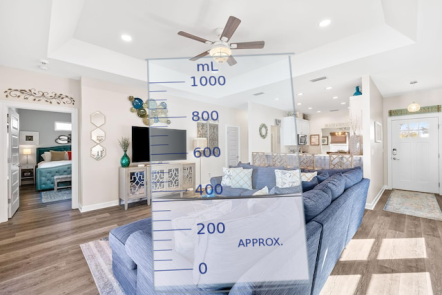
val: 350 mL
